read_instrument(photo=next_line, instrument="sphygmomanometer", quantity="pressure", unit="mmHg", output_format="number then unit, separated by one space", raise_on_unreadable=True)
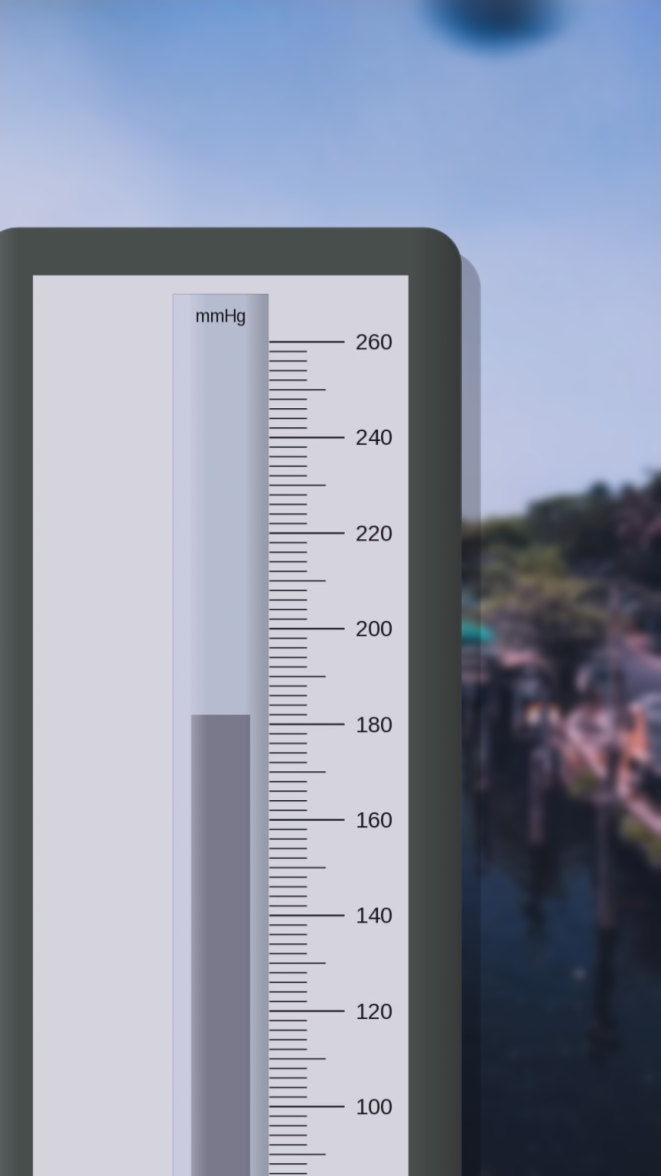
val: 182 mmHg
